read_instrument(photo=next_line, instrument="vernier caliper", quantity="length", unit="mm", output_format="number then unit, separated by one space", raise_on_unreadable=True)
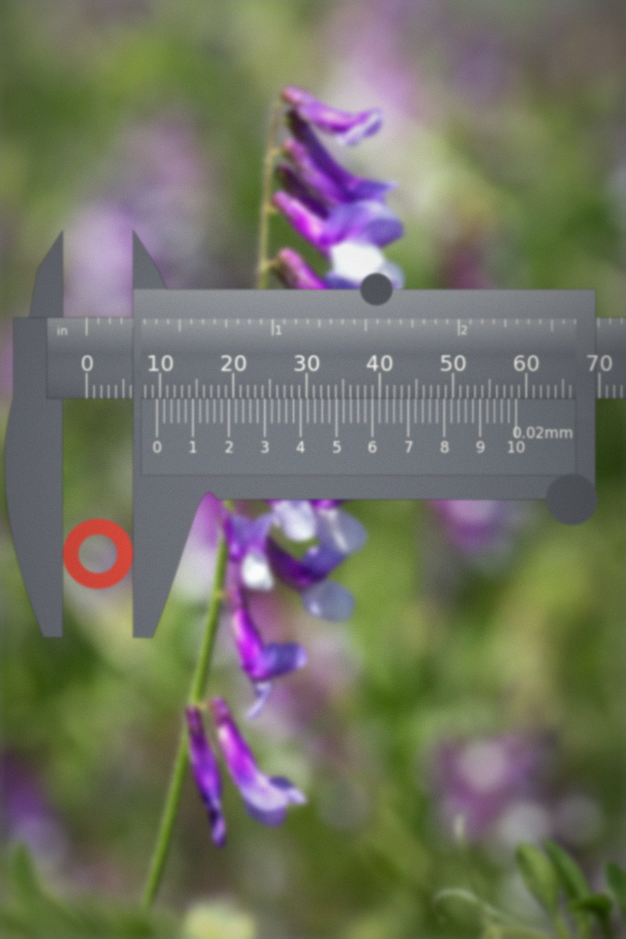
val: 9.6 mm
